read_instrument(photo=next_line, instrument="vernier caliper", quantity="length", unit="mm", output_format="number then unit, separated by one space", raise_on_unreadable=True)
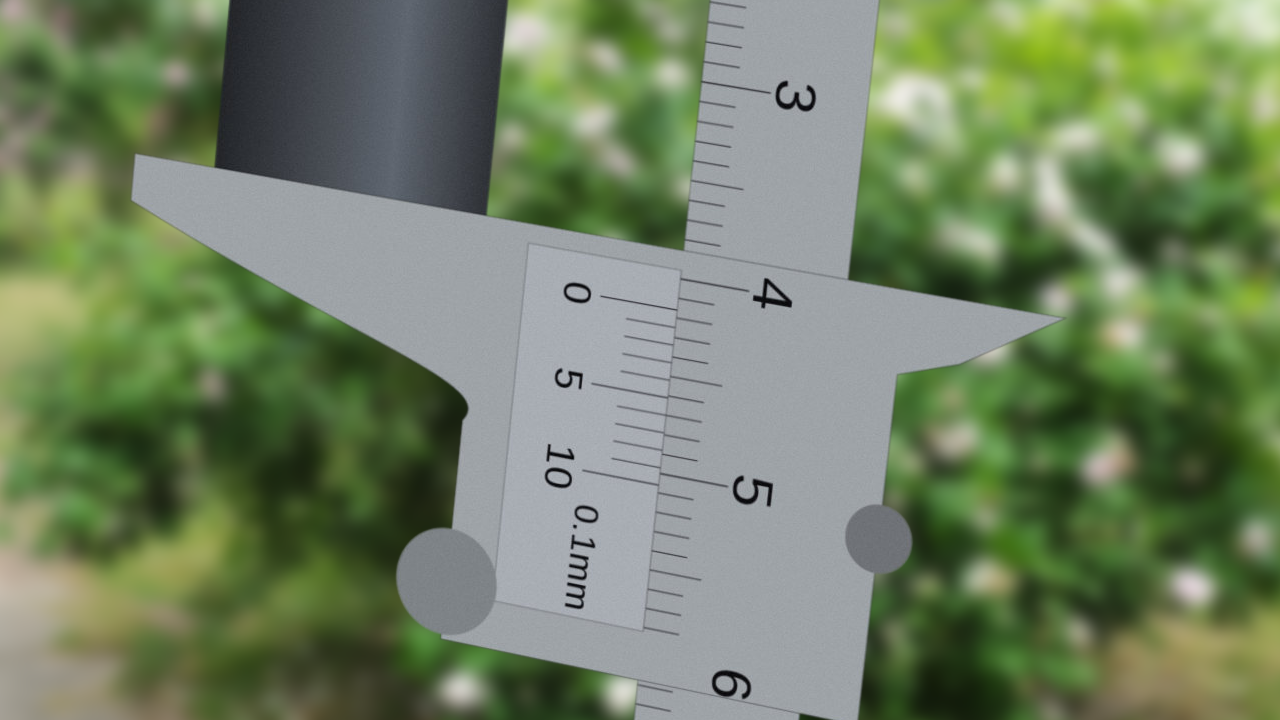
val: 41.6 mm
